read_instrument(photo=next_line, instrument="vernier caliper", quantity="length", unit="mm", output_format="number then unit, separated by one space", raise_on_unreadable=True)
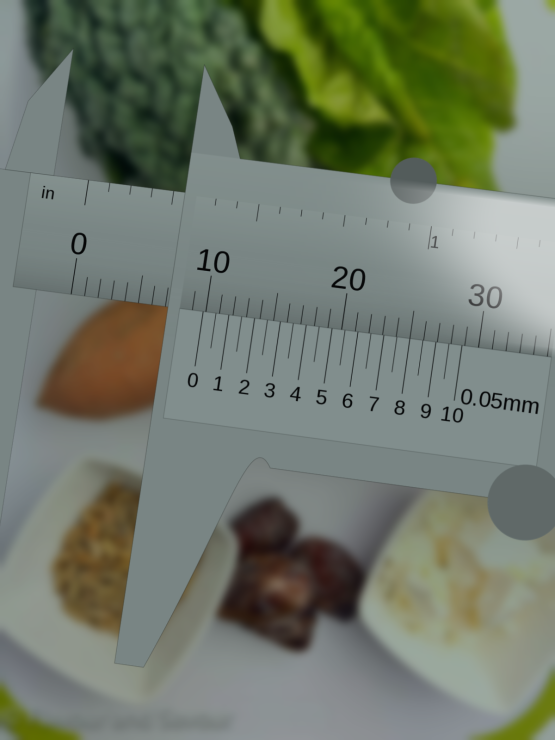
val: 9.8 mm
